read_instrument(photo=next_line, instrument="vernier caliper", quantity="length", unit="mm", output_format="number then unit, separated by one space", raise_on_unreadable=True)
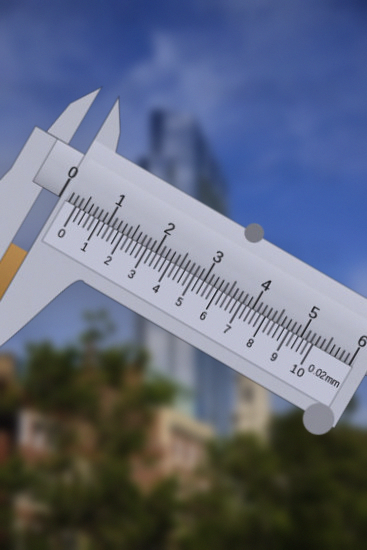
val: 3.5 mm
